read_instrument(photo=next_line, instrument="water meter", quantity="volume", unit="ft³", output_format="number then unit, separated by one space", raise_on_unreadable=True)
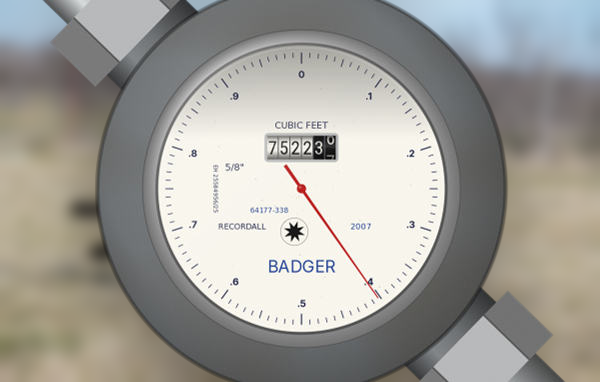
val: 752236.40 ft³
